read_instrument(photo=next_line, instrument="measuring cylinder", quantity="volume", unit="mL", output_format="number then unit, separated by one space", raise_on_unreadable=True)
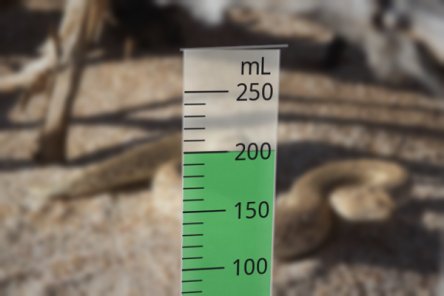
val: 200 mL
